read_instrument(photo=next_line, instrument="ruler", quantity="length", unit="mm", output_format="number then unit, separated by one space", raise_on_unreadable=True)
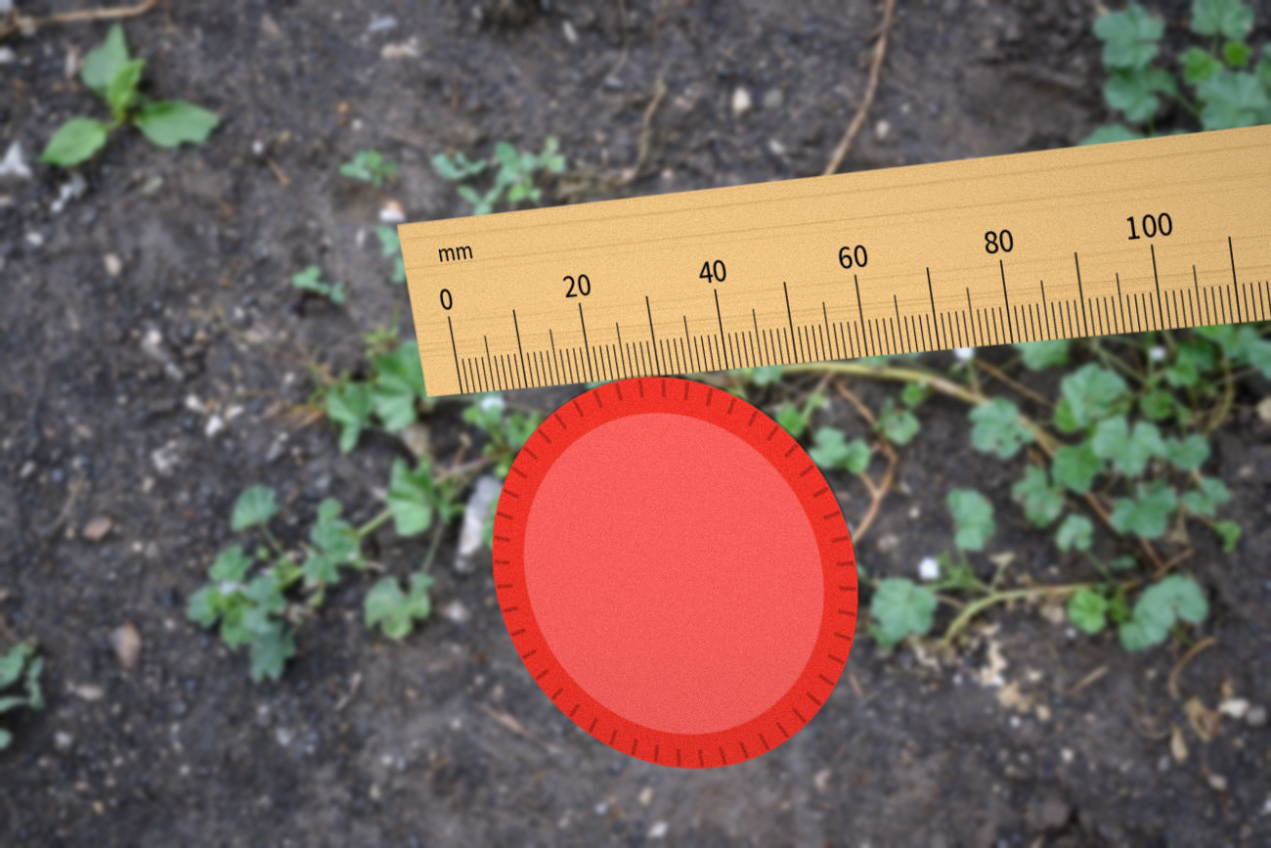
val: 54 mm
